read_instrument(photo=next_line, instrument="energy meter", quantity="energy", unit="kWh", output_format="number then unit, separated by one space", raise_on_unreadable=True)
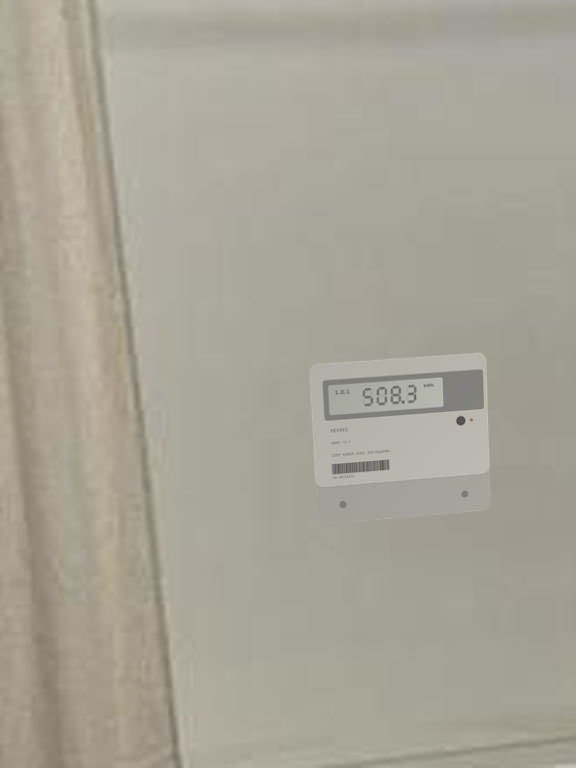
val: 508.3 kWh
